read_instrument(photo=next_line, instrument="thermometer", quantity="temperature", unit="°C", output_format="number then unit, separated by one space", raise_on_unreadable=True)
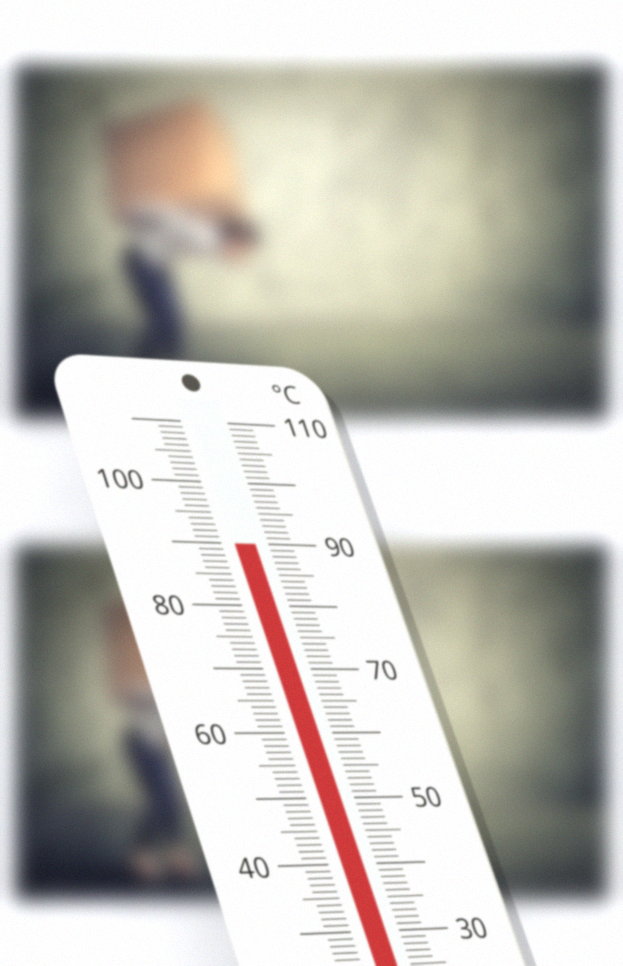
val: 90 °C
